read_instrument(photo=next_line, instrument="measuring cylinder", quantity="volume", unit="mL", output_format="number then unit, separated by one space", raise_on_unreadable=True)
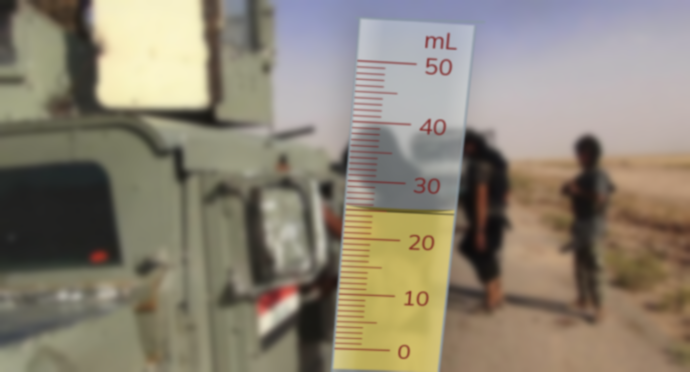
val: 25 mL
